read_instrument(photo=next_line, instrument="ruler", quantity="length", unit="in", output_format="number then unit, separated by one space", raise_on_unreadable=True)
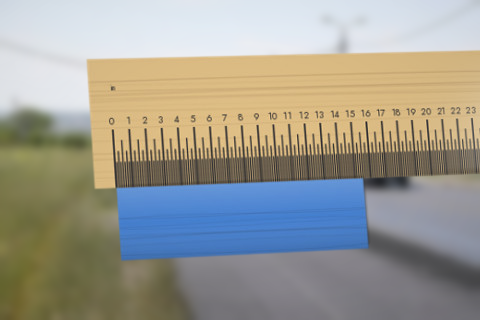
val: 15.5 in
